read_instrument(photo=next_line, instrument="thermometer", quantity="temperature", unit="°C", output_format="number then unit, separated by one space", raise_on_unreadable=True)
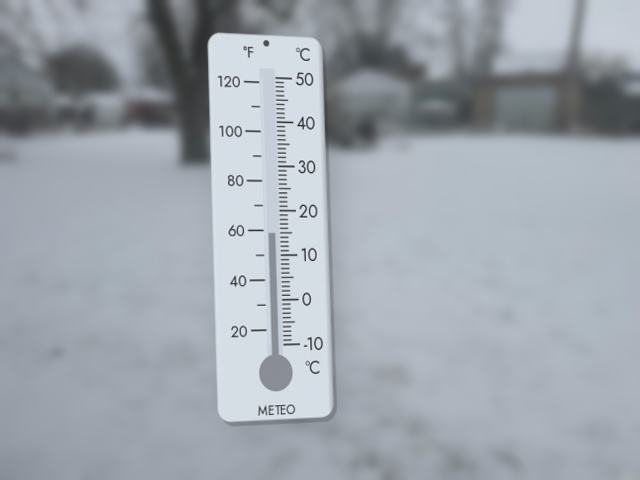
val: 15 °C
